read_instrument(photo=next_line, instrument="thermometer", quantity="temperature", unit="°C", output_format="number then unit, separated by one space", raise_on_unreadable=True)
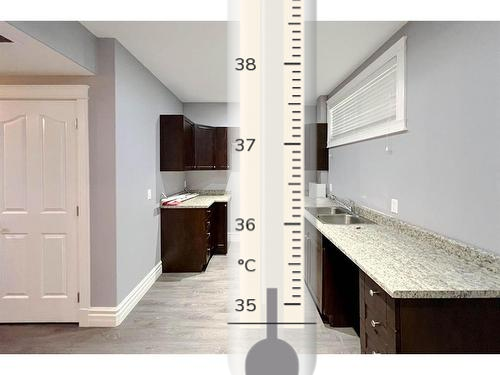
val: 35.2 °C
